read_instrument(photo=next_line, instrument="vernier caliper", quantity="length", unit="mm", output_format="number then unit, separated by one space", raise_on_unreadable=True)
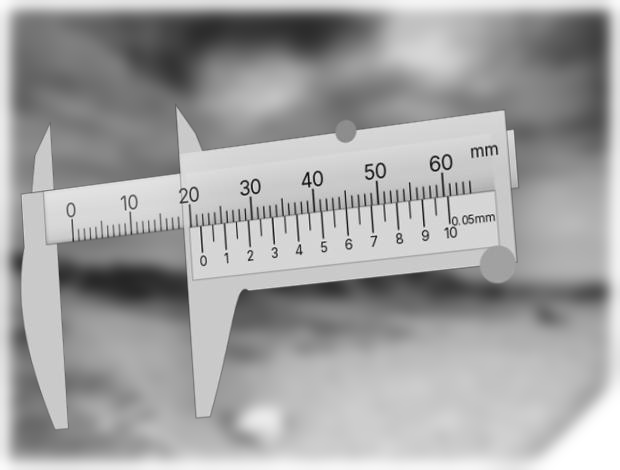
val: 21.6 mm
